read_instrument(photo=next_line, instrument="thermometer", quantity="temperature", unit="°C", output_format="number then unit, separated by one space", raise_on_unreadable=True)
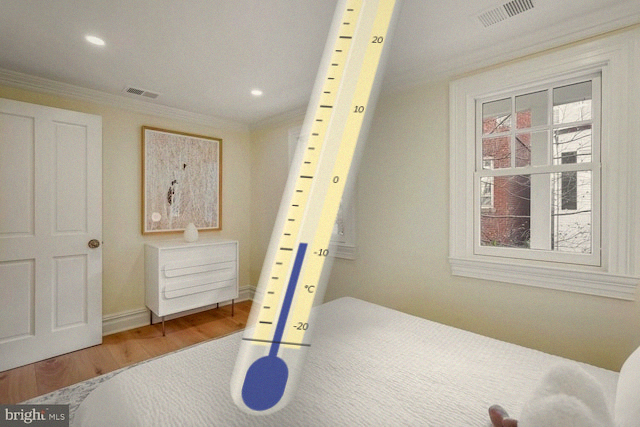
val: -9 °C
